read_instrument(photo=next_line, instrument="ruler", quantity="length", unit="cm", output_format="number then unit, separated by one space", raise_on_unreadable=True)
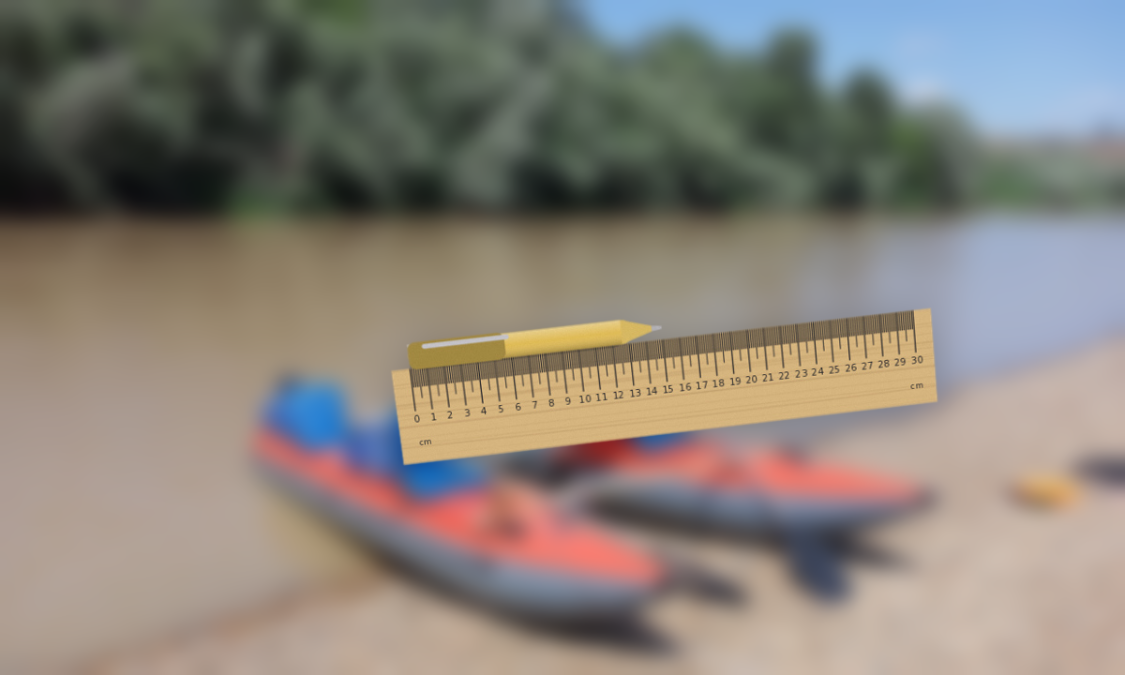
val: 15 cm
